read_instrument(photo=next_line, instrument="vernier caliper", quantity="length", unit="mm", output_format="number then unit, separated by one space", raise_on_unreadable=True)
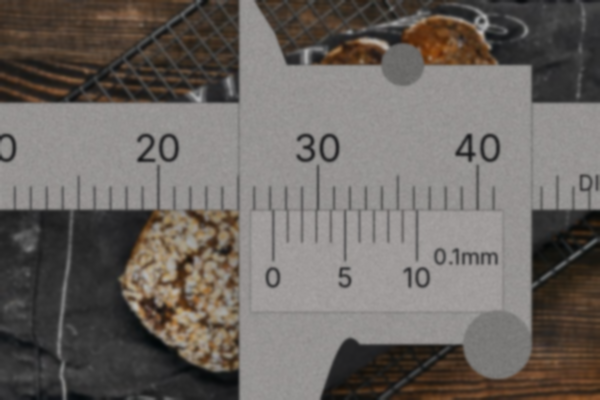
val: 27.2 mm
